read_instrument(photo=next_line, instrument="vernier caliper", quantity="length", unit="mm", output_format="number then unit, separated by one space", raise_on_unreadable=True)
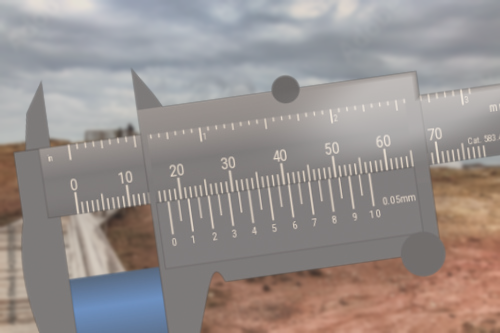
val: 17.5 mm
